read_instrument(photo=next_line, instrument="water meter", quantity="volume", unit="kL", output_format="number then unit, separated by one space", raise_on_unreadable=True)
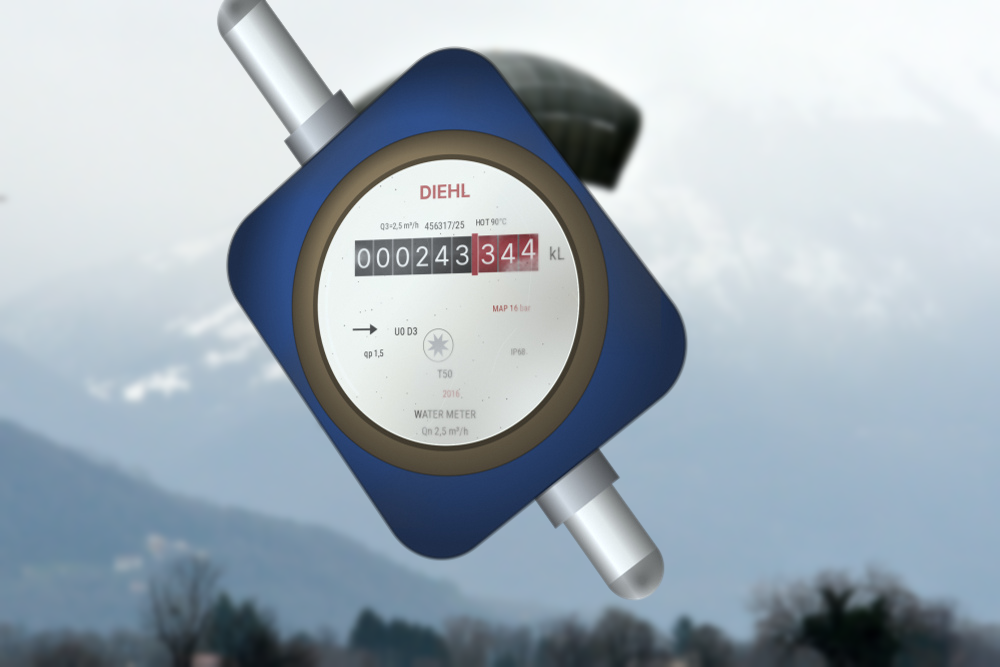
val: 243.344 kL
